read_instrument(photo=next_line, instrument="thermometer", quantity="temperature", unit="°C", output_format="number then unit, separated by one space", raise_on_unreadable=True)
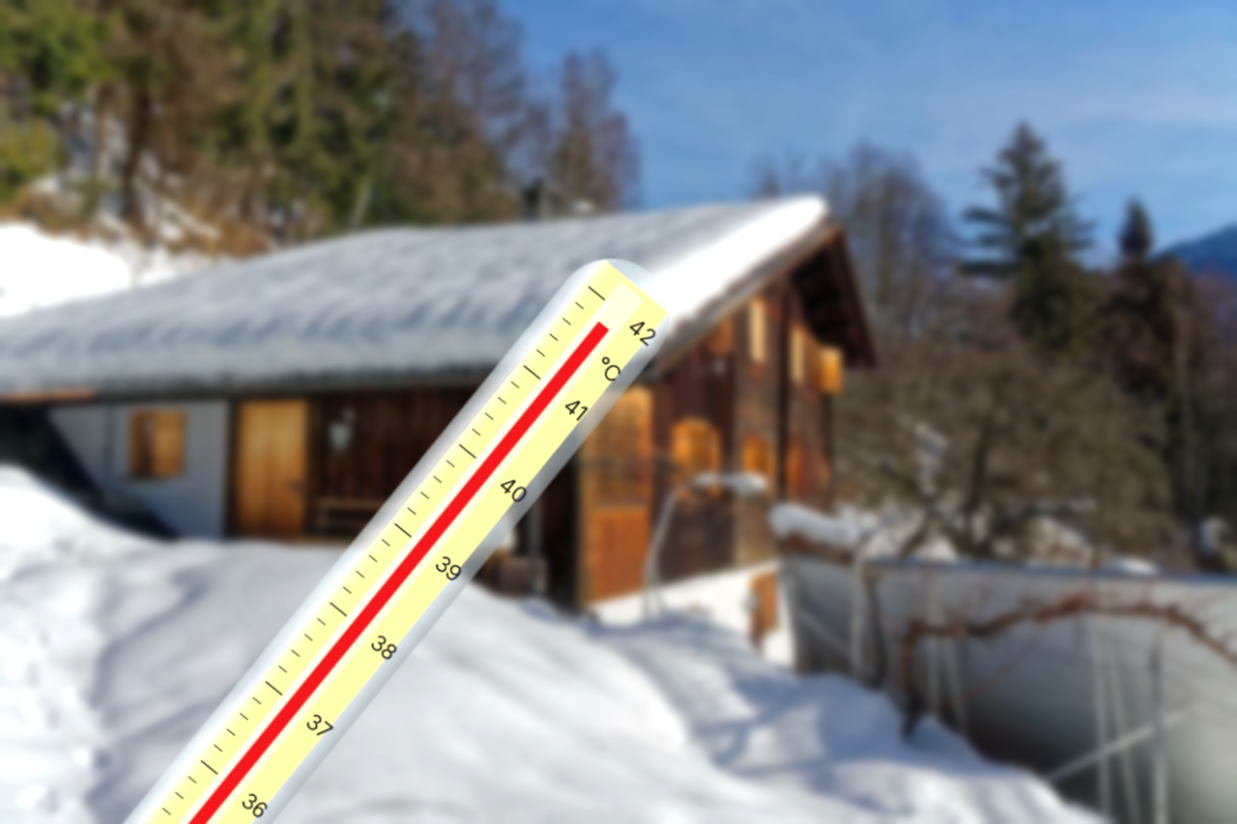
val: 41.8 °C
